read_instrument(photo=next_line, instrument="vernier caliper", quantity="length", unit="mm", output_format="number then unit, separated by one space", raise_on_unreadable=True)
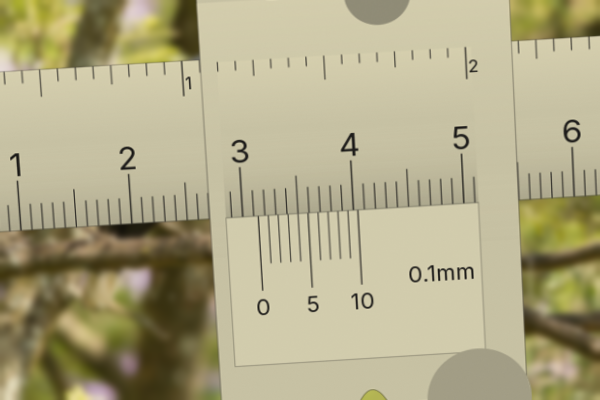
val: 31.4 mm
